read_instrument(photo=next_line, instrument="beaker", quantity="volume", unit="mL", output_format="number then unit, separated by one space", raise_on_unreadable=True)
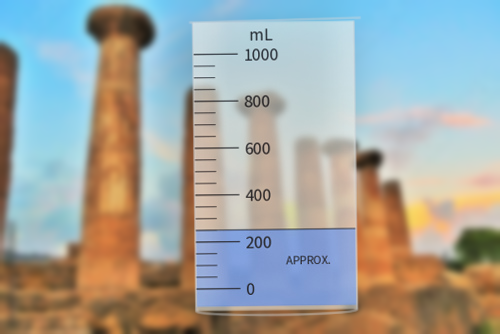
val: 250 mL
